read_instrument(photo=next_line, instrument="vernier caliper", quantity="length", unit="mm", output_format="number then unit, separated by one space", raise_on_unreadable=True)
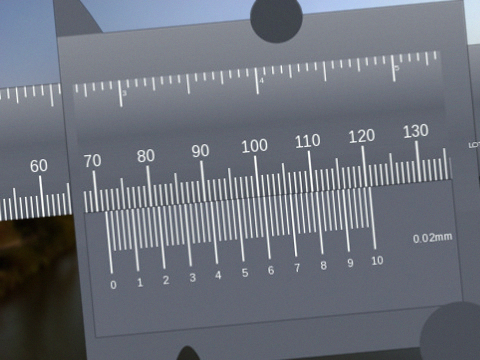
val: 71.6 mm
